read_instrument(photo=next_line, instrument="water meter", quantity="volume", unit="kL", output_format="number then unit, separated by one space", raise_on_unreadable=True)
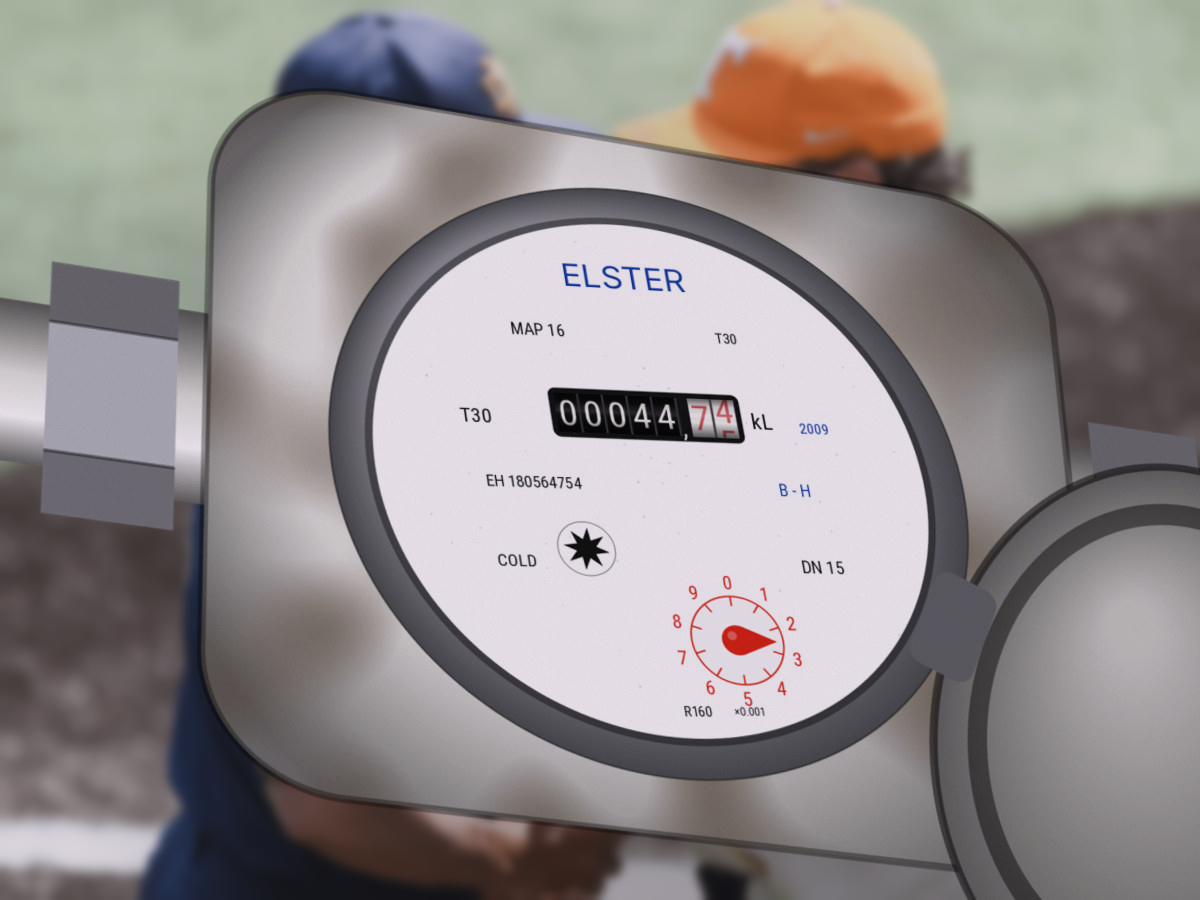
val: 44.742 kL
